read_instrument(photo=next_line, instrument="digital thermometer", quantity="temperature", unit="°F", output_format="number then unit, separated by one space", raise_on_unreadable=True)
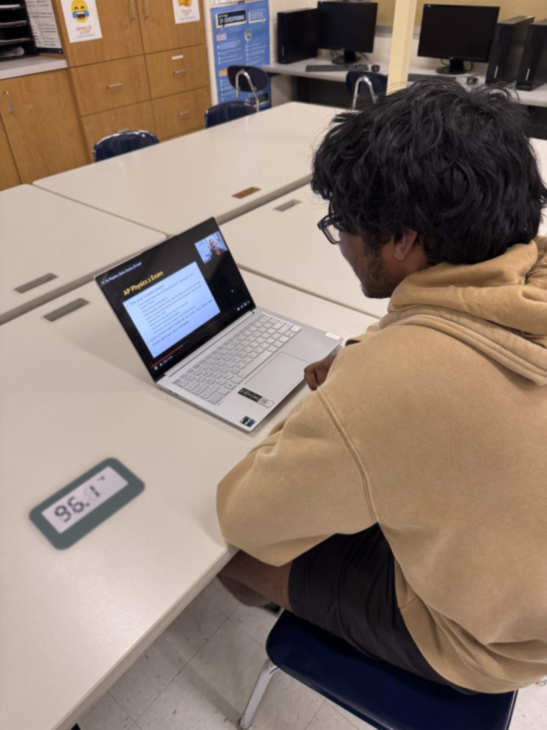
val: 96.1 °F
